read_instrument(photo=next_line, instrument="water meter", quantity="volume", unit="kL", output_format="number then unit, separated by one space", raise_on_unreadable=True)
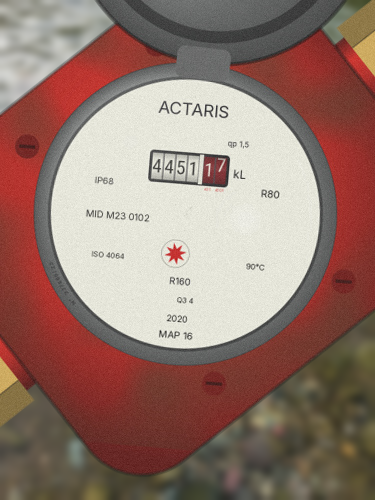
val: 4451.17 kL
